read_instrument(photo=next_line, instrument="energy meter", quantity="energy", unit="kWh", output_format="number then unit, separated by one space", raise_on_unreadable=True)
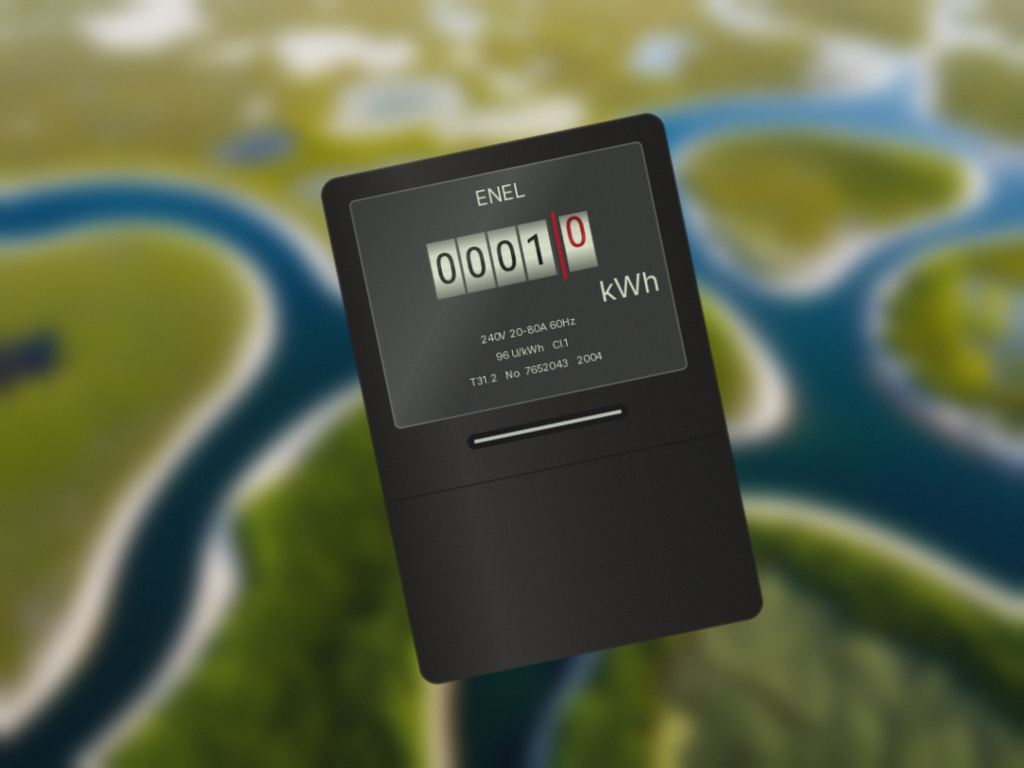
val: 1.0 kWh
